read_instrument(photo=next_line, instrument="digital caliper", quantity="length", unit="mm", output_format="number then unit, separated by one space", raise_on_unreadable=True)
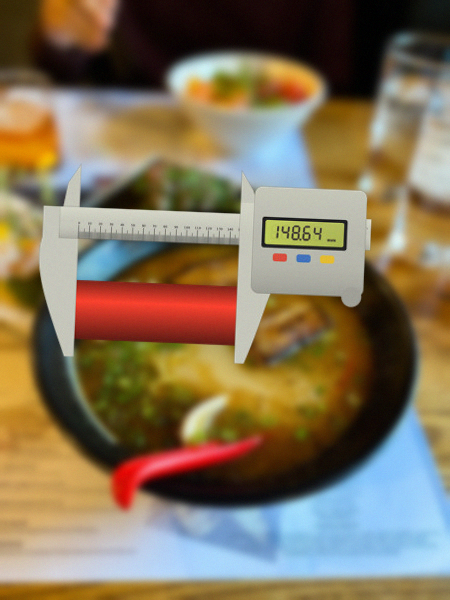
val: 148.64 mm
